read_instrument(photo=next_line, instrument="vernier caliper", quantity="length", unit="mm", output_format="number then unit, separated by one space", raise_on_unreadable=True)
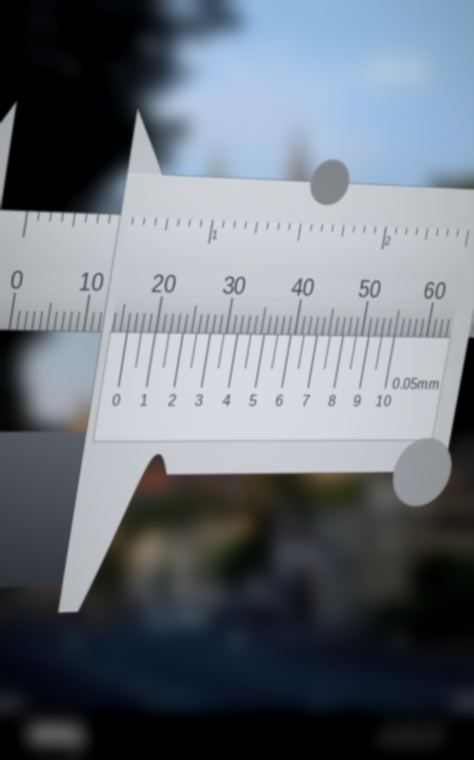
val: 16.0 mm
